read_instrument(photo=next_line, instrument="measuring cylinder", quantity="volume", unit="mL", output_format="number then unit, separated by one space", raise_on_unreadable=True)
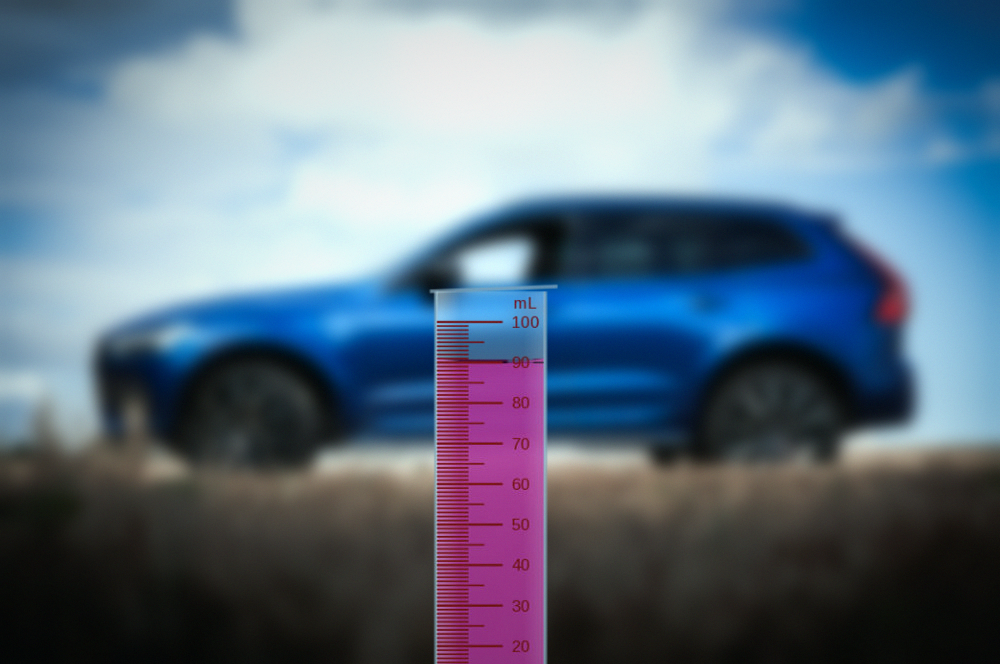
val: 90 mL
